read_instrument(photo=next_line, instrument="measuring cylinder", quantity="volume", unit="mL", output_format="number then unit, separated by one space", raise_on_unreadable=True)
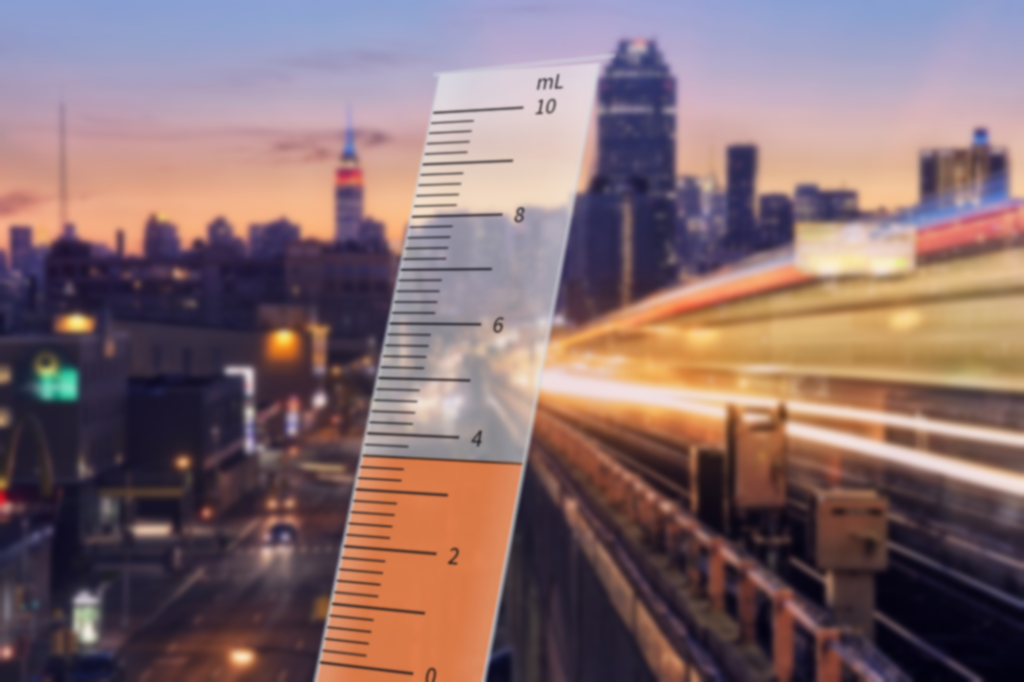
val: 3.6 mL
